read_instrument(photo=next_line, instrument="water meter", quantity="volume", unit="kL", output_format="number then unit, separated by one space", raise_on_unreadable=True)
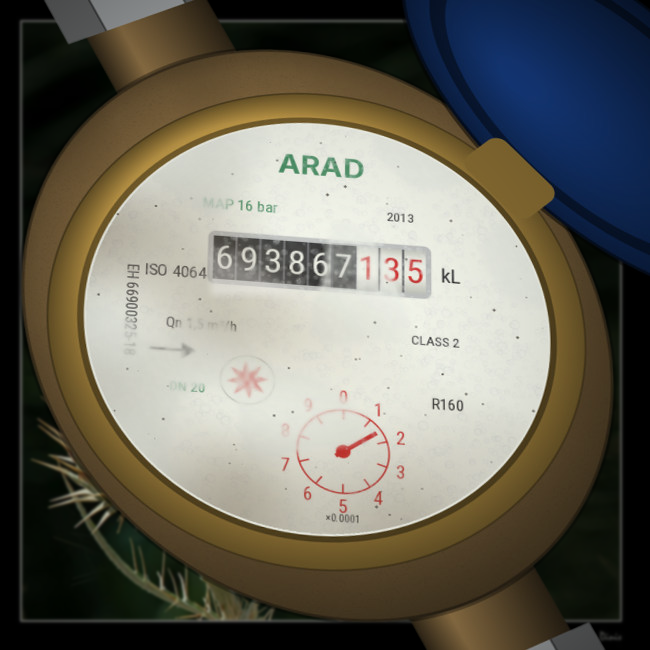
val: 693867.1351 kL
